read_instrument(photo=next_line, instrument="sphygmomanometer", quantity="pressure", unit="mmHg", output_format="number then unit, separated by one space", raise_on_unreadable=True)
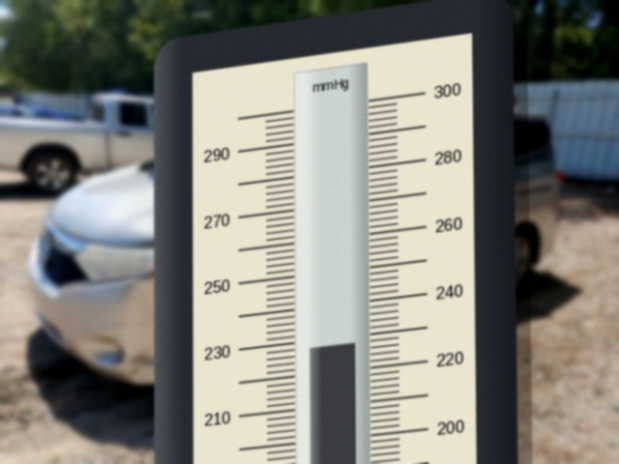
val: 228 mmHg
